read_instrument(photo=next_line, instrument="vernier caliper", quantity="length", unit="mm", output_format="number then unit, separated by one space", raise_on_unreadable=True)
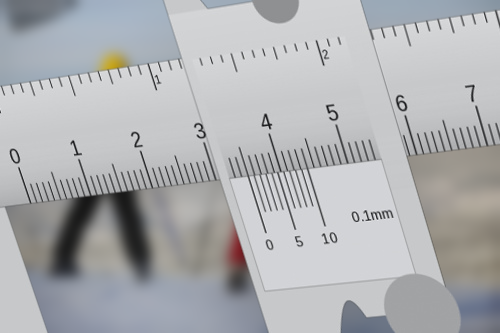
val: 35.0 mm
